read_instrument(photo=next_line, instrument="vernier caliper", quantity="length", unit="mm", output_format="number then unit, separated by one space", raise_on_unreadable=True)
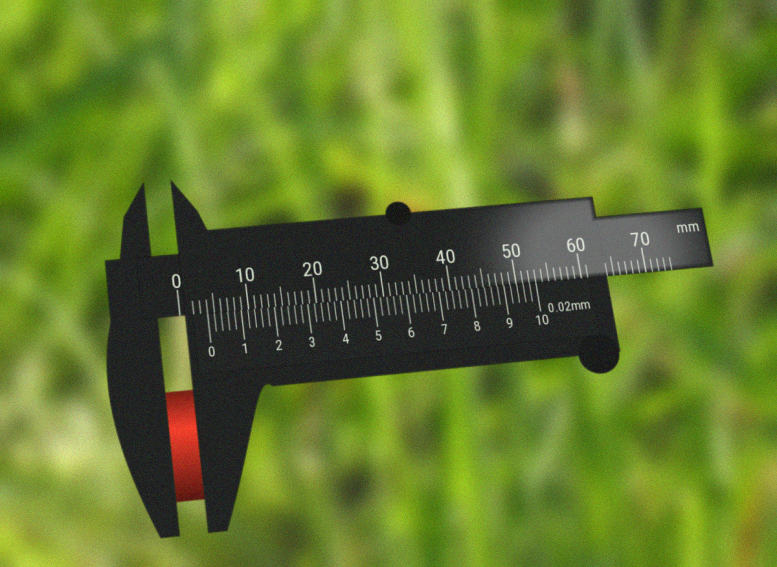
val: 4.0 mm
